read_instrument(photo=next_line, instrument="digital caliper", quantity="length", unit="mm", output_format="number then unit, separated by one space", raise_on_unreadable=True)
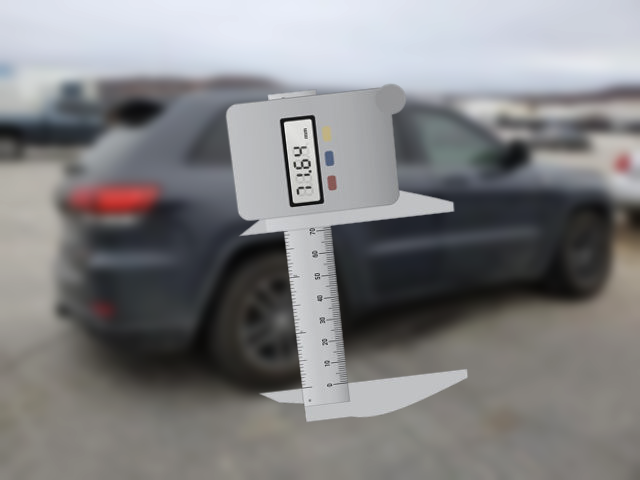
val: 71.64 mm
